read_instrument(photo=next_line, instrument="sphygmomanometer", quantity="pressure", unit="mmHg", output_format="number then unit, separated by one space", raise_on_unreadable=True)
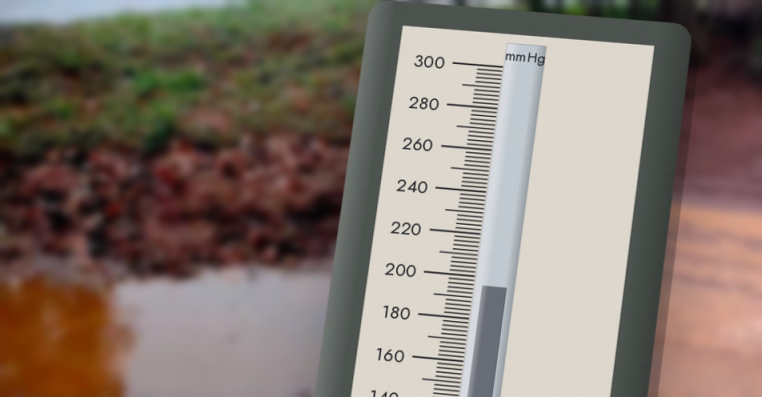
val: 196 mmHg
